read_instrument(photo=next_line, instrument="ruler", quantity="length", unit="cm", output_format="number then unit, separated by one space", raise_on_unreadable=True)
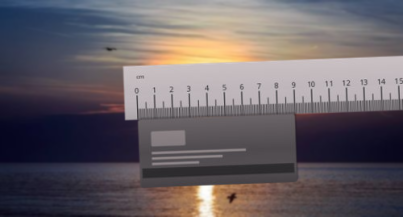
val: 9 cm
